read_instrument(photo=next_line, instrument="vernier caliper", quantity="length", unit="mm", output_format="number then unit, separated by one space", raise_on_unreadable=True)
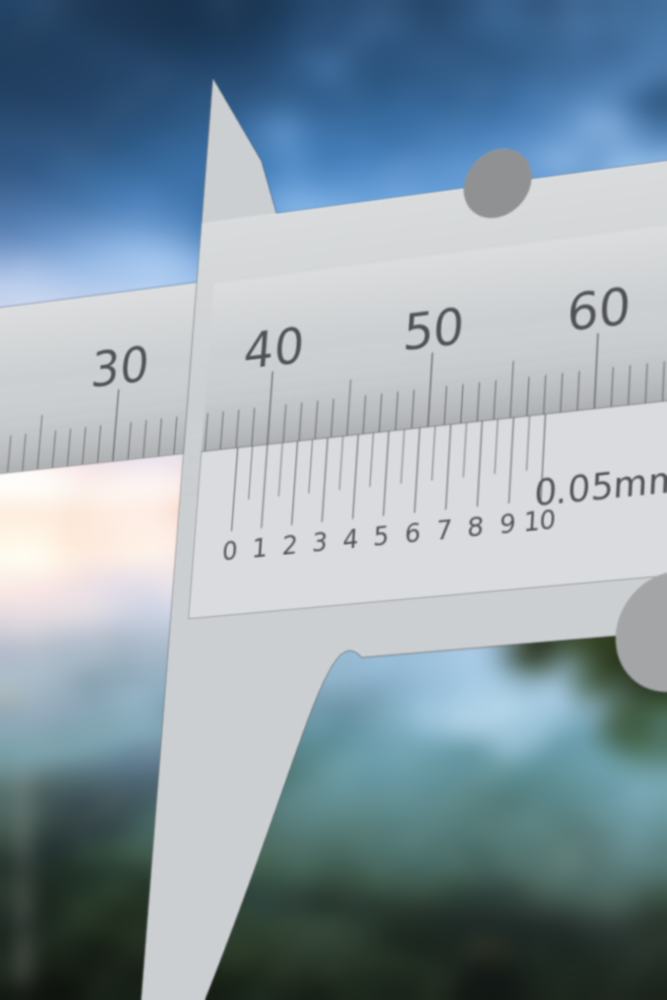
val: 38.1 mm
